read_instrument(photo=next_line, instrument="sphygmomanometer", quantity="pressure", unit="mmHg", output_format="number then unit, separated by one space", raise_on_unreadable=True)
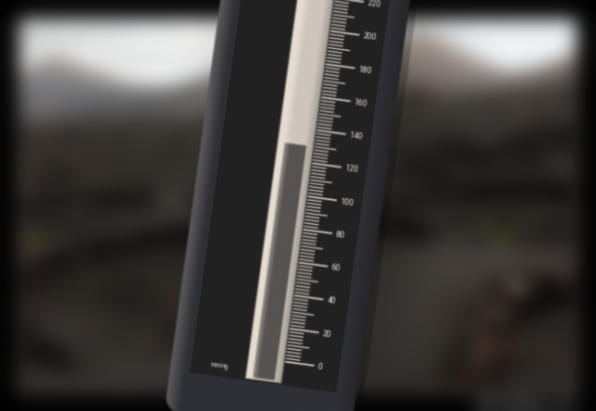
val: 130 mmHg
